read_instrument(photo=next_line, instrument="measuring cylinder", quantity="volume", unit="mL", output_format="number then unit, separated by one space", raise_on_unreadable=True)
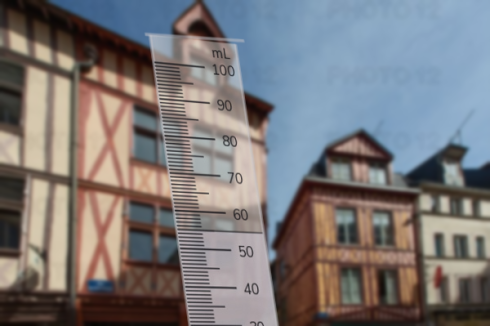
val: 55 mL
